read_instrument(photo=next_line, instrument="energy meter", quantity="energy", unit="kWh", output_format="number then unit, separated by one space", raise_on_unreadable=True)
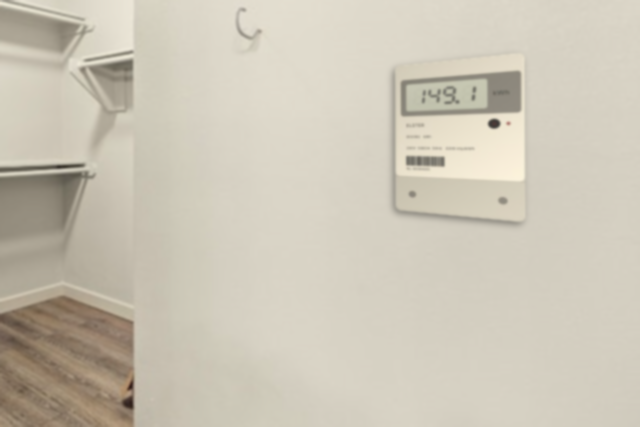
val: 149.1 kWh
